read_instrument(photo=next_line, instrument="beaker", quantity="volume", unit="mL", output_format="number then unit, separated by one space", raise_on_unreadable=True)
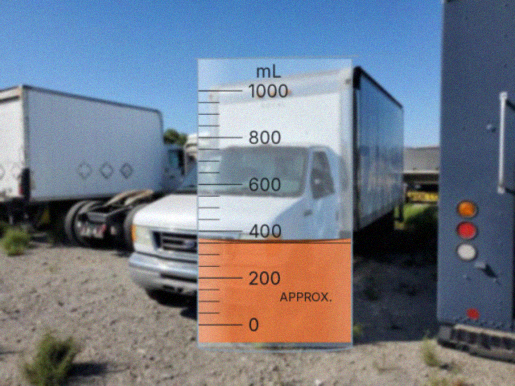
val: 350 mL
